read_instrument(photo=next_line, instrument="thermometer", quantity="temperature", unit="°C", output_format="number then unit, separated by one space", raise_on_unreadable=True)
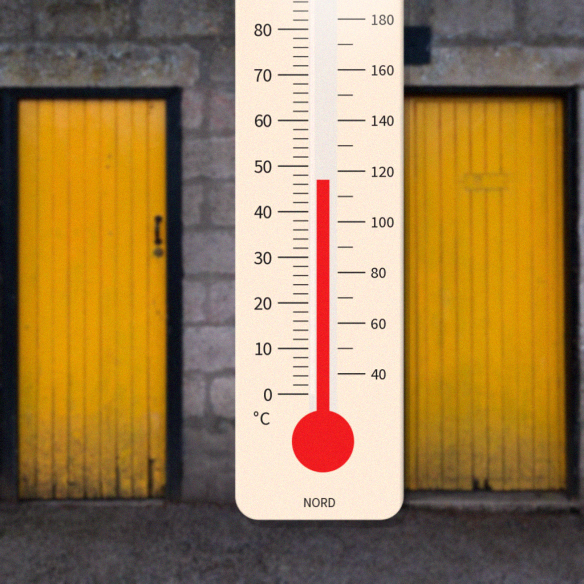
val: 47 °C
